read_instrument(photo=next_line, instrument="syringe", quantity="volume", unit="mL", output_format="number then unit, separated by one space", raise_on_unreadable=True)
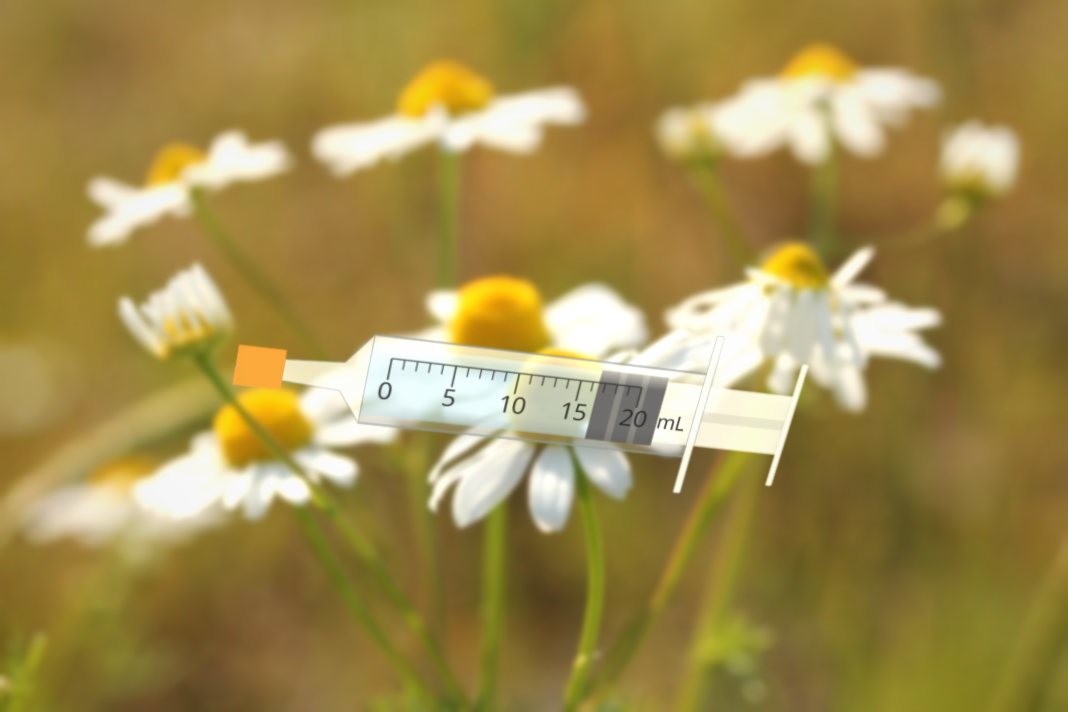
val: 16.5 mL
